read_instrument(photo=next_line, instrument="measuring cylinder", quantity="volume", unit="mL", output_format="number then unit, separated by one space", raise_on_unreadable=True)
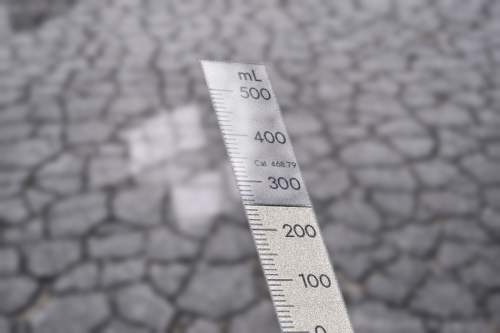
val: 250 mL
